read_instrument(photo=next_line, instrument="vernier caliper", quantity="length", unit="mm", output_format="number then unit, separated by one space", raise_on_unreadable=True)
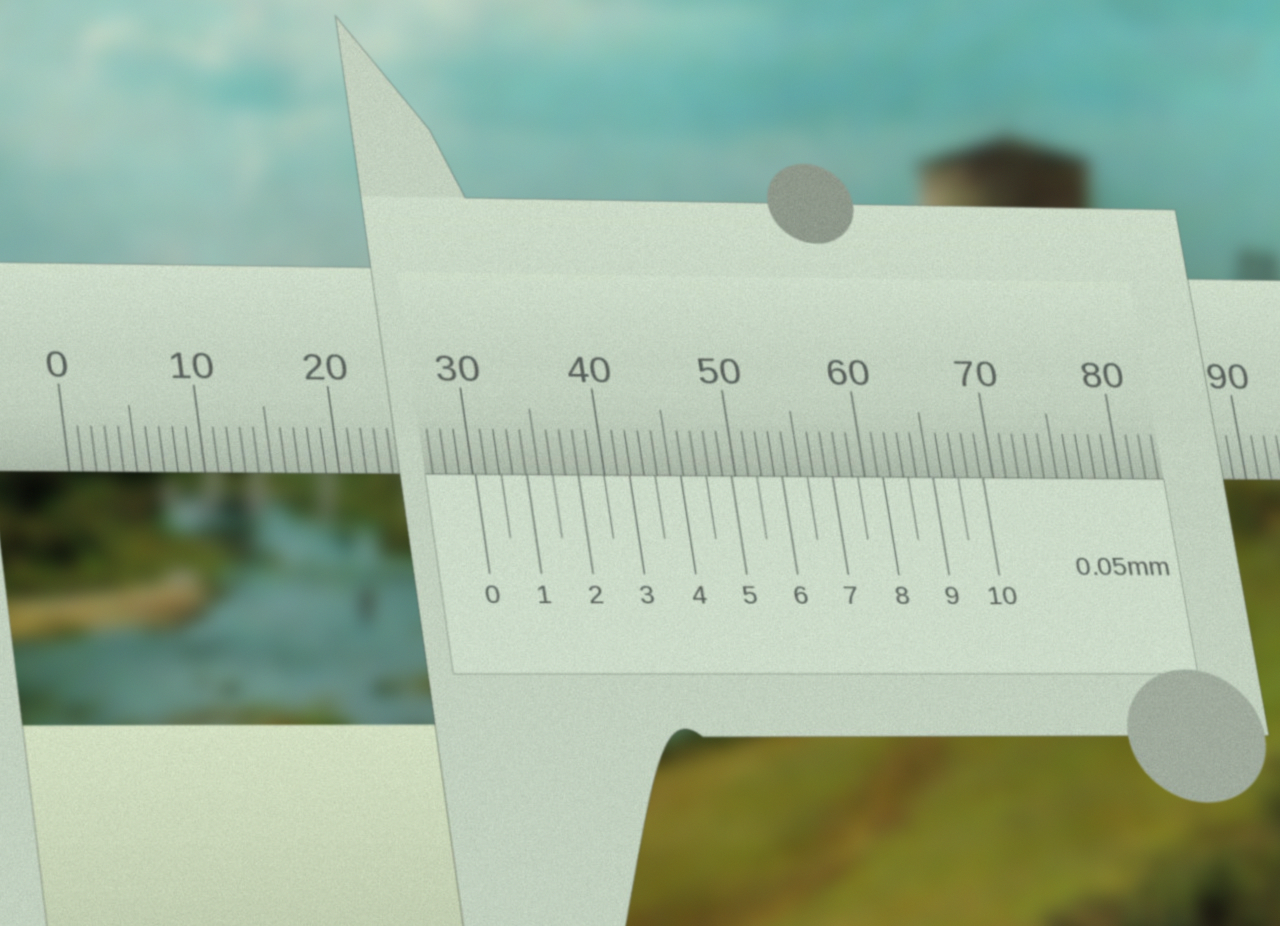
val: 30.2 mm
